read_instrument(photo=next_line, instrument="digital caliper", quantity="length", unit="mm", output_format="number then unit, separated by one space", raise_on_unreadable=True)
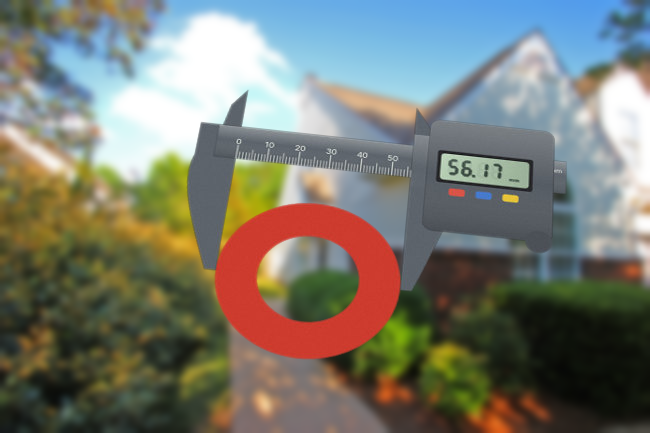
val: 56.17 mm
